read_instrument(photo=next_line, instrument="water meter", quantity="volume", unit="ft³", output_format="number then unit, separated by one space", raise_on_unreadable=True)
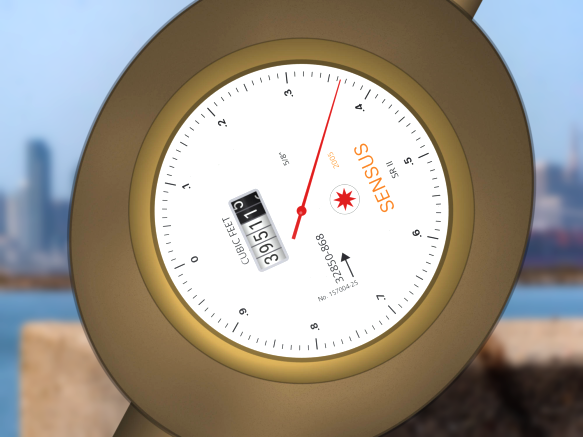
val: 395115.36 ft³
